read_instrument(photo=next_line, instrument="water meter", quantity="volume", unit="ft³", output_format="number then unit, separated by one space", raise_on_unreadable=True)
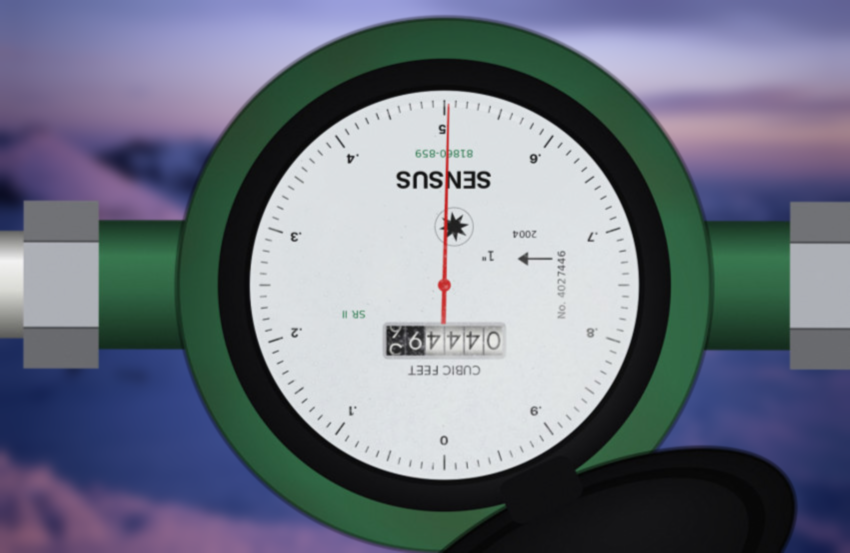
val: 44495.50 ft³
